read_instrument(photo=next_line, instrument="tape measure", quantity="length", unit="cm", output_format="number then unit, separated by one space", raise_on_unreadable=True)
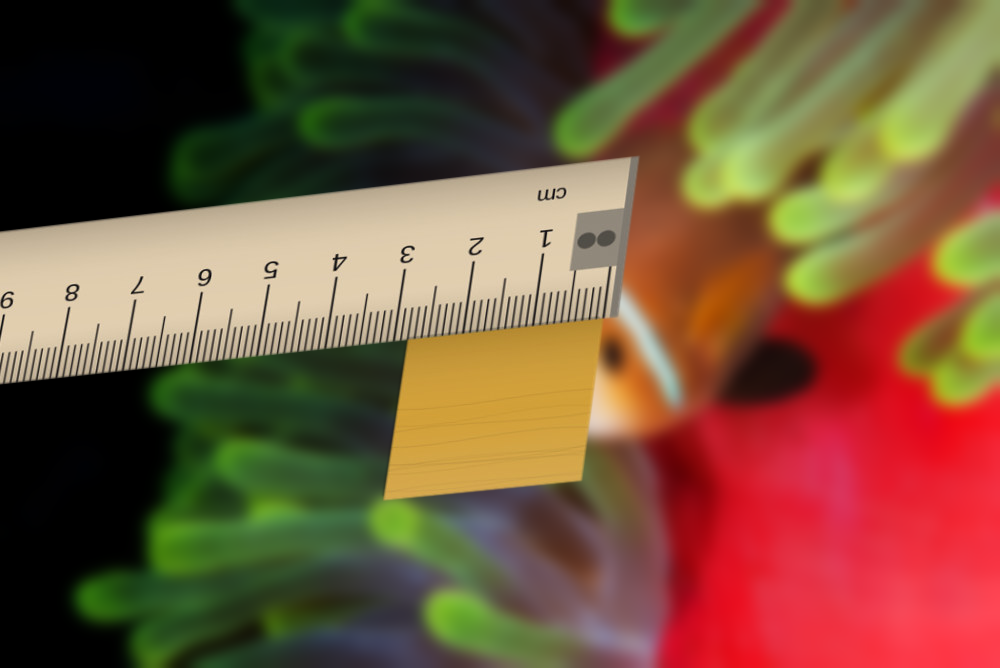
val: 2.8 cm
